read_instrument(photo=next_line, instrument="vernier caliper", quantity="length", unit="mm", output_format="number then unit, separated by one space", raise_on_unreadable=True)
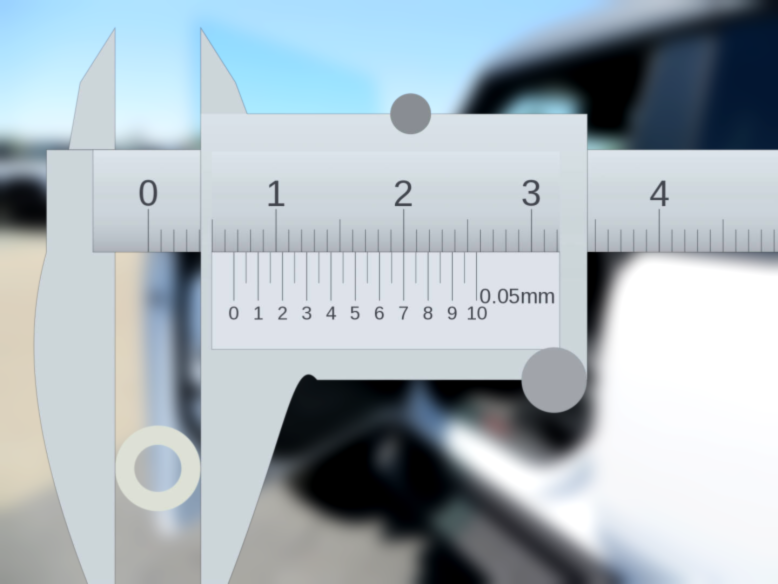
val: 6.7 mm
